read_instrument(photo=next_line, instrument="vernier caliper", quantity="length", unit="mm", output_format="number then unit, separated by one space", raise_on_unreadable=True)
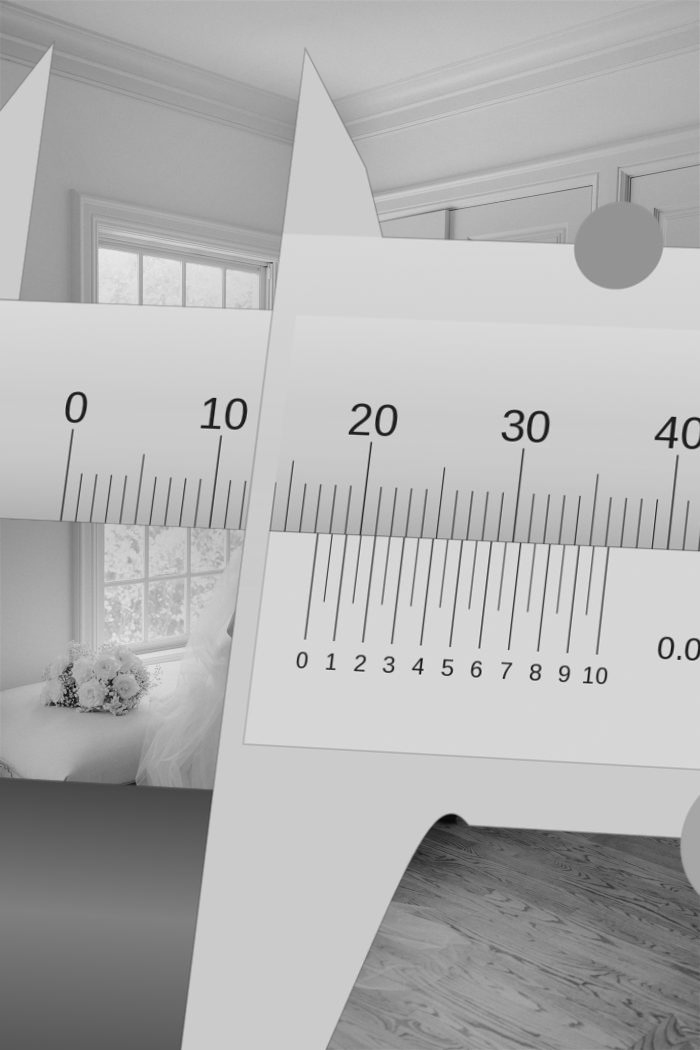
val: 17.2 mm
